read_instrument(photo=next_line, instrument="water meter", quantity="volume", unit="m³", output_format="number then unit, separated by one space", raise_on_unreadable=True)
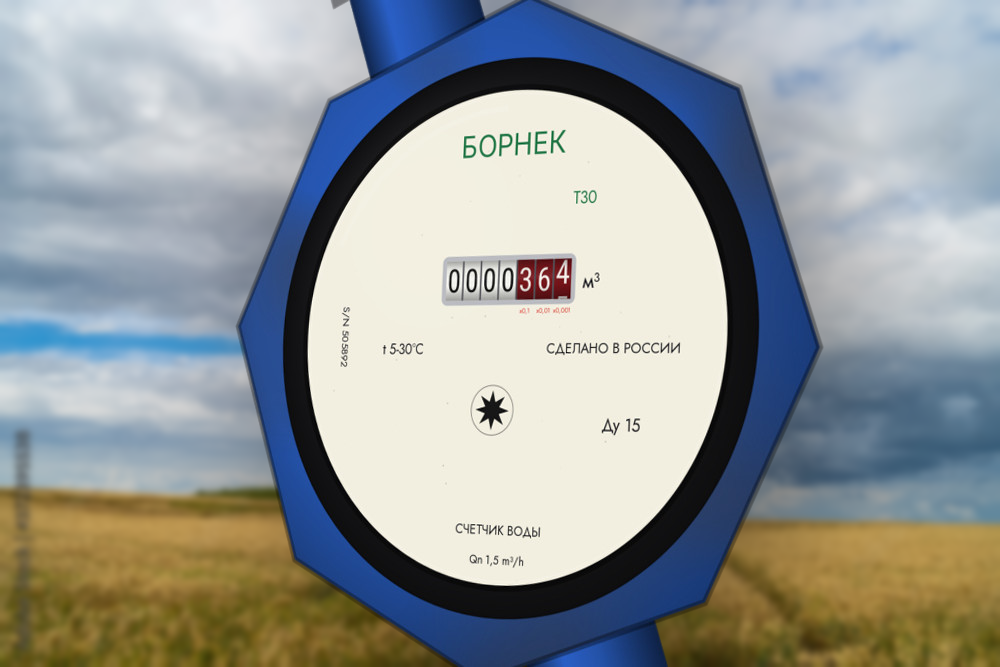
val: 0.364 m³
